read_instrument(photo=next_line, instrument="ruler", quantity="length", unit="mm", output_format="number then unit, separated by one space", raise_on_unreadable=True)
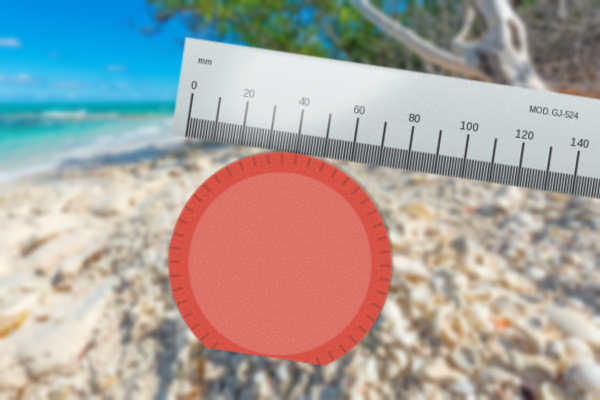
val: 80 mm
